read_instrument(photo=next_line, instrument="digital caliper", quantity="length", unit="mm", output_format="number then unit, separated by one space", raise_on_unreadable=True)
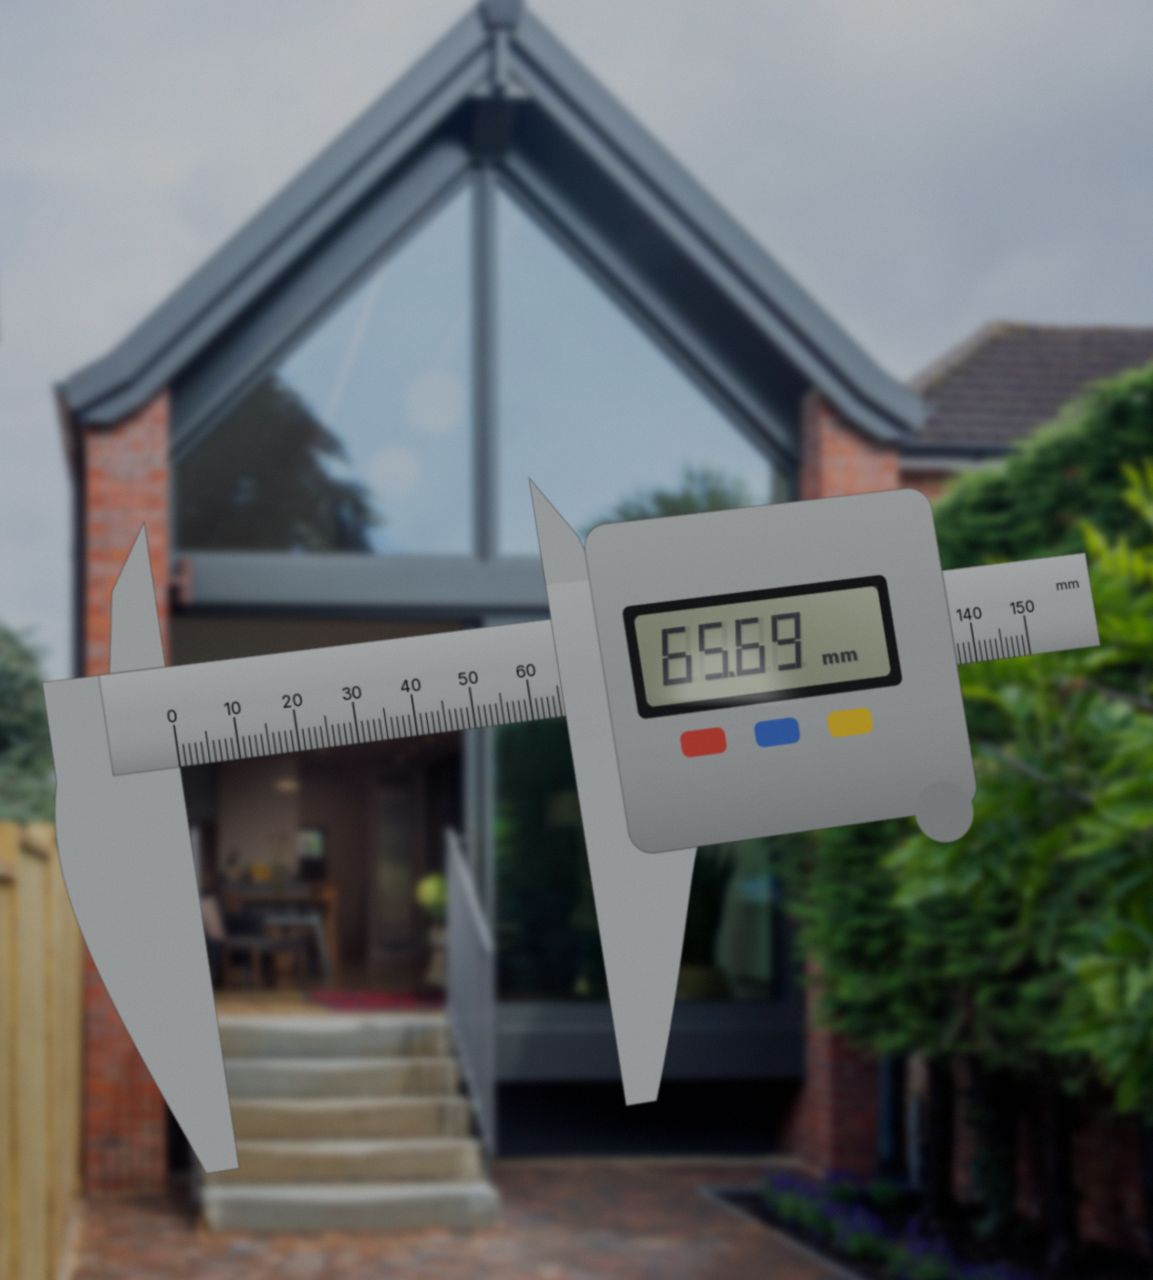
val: 65.69 mm
